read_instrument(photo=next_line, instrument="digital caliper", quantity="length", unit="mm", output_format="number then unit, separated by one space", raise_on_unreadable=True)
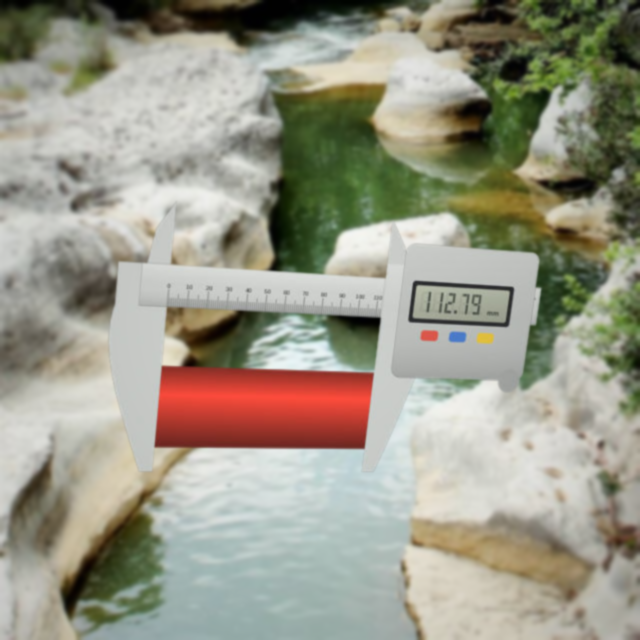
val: 112.79 mm
